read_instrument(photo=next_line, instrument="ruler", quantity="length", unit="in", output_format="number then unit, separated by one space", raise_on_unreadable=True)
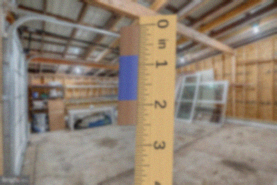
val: 2.5 in
